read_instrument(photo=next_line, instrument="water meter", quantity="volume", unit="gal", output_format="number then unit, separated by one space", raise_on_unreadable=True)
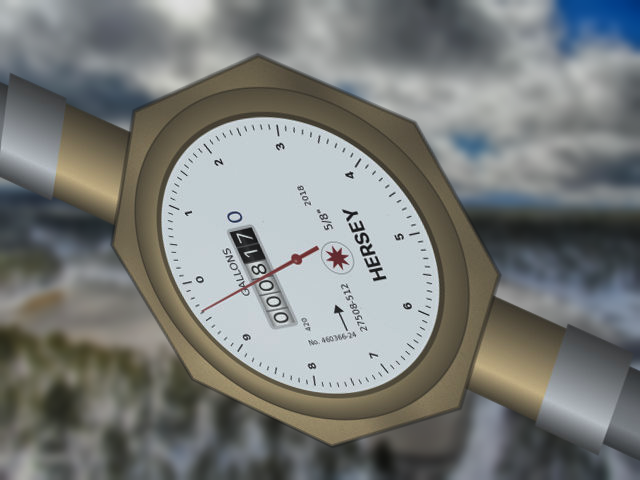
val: 8169.6 gal
